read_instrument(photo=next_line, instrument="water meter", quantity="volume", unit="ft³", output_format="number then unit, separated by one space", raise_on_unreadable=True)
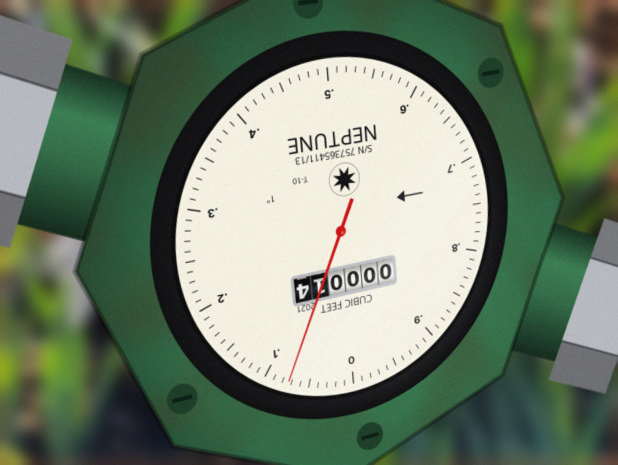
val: 14.07 ft³
